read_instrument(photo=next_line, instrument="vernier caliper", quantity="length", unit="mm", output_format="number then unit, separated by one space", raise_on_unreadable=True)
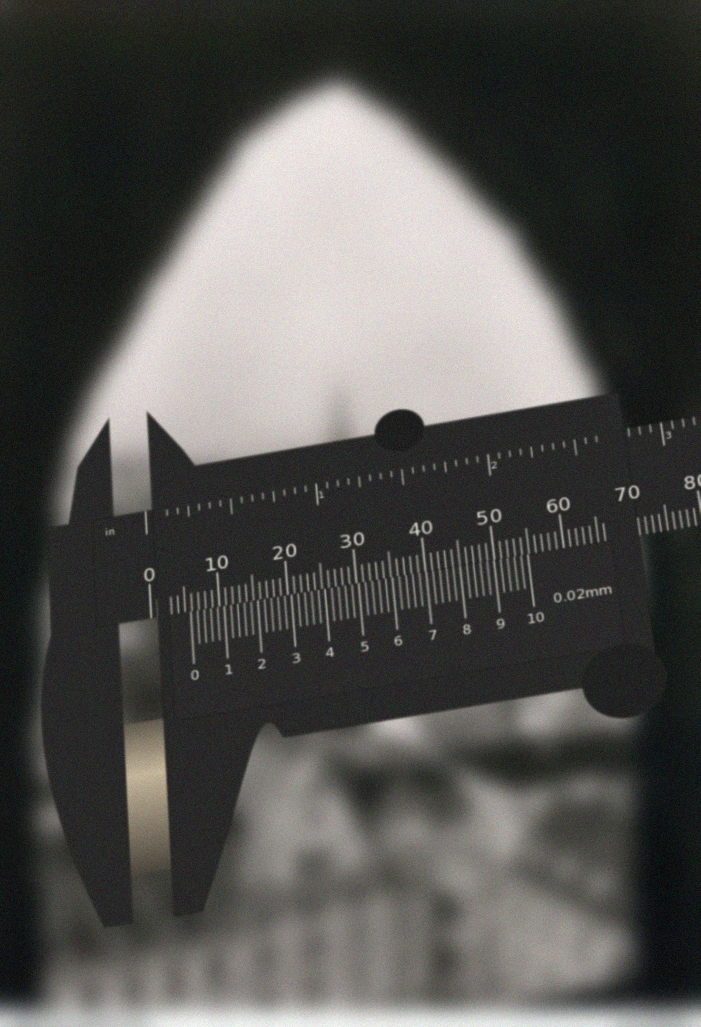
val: 5.8 mm
